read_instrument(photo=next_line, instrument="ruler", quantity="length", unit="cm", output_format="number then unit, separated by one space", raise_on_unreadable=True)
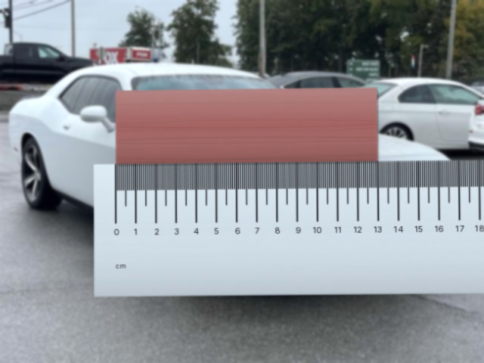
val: 13 cm
